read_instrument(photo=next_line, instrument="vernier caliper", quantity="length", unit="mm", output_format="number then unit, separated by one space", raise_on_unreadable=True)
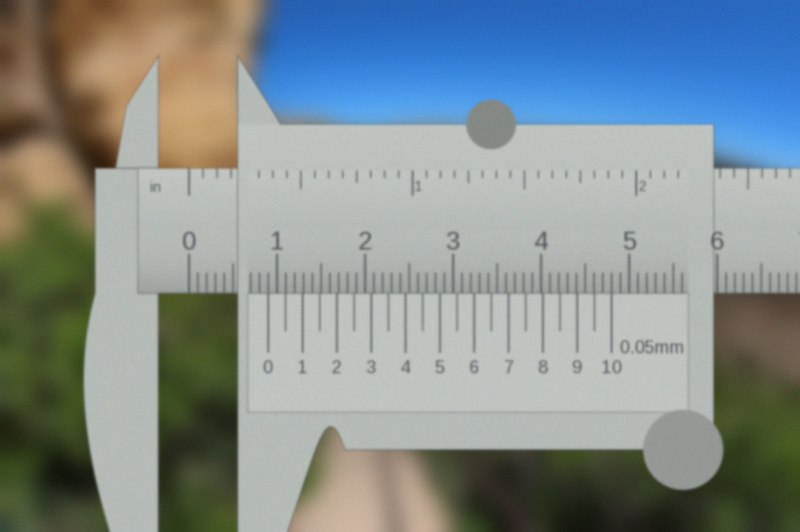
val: 9.0 mm
